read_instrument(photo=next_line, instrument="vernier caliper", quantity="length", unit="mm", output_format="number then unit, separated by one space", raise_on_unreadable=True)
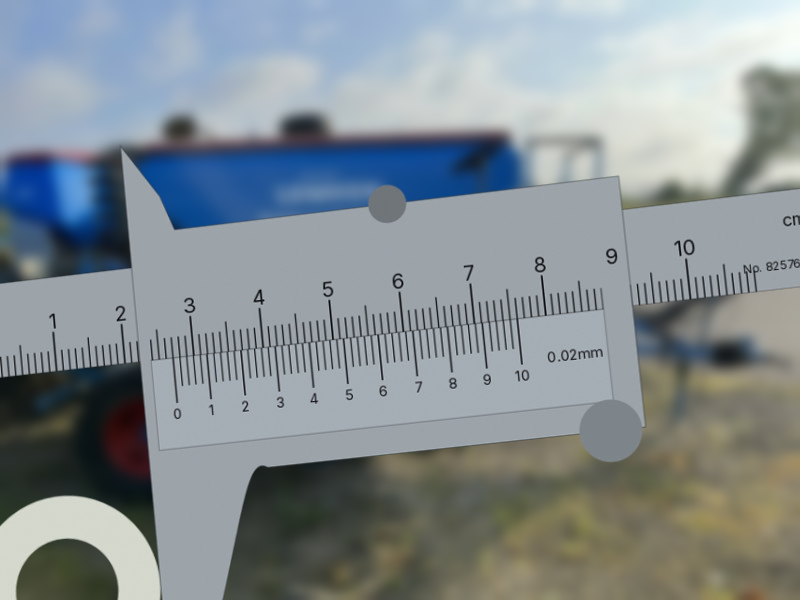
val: 27.0 mm
